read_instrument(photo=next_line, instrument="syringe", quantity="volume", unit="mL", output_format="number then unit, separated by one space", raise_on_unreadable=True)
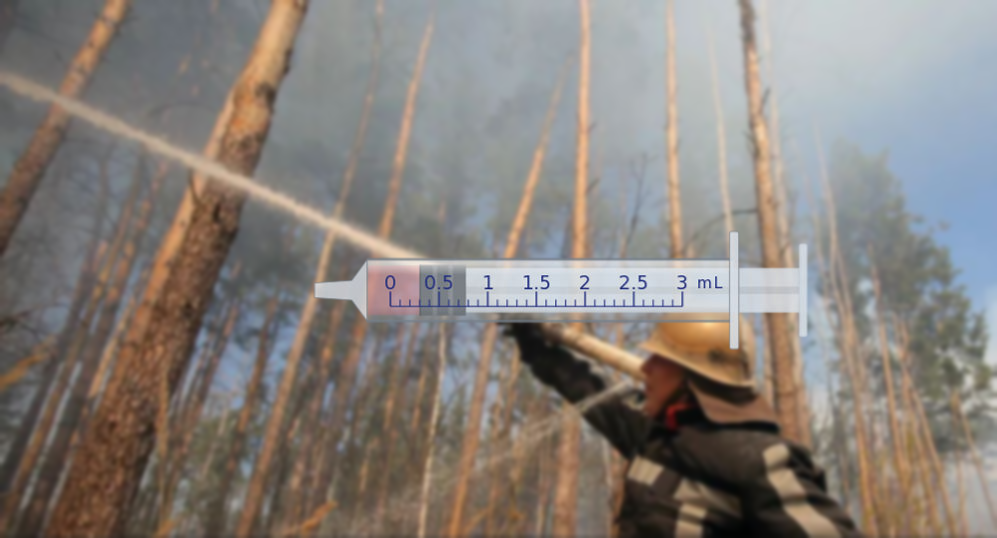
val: 0.3 mL
